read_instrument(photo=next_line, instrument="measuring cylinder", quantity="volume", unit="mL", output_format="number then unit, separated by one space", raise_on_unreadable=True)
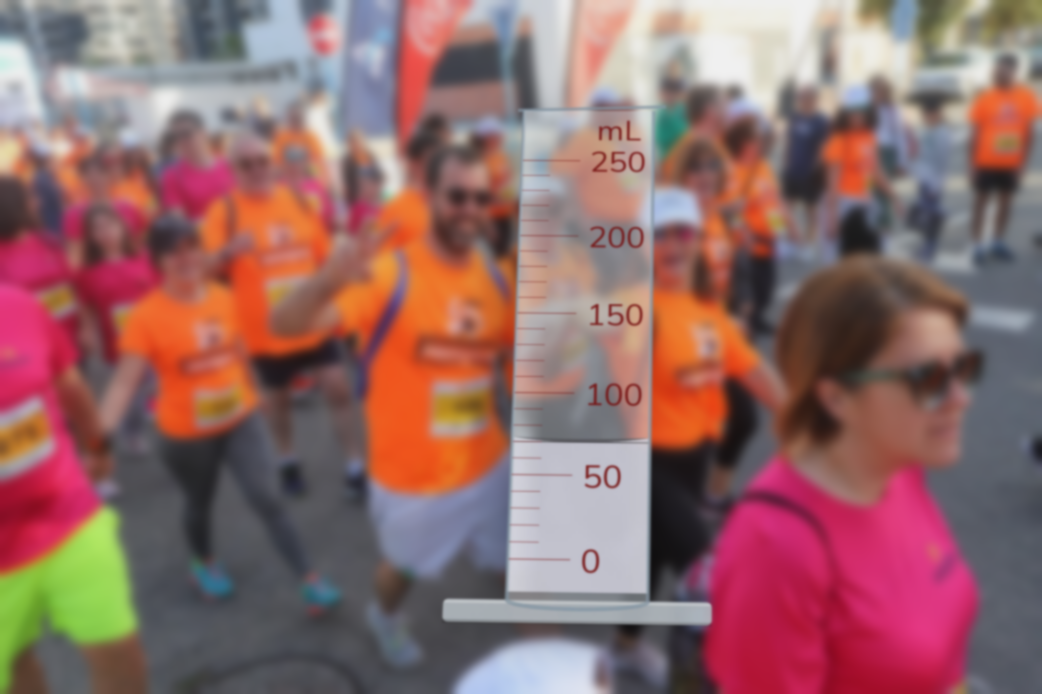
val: 70 mL
